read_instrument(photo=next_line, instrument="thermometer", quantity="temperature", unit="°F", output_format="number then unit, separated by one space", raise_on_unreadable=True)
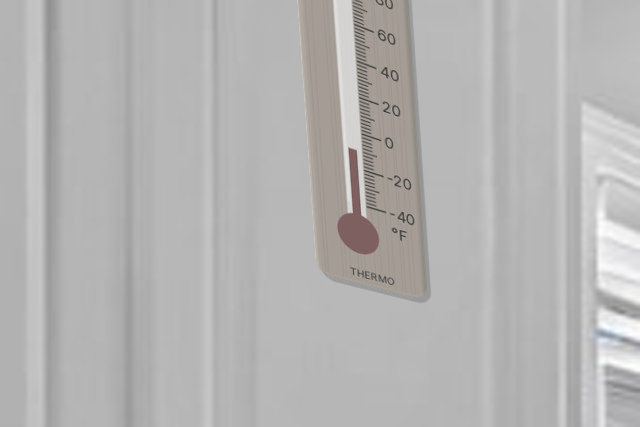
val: -10 °F
